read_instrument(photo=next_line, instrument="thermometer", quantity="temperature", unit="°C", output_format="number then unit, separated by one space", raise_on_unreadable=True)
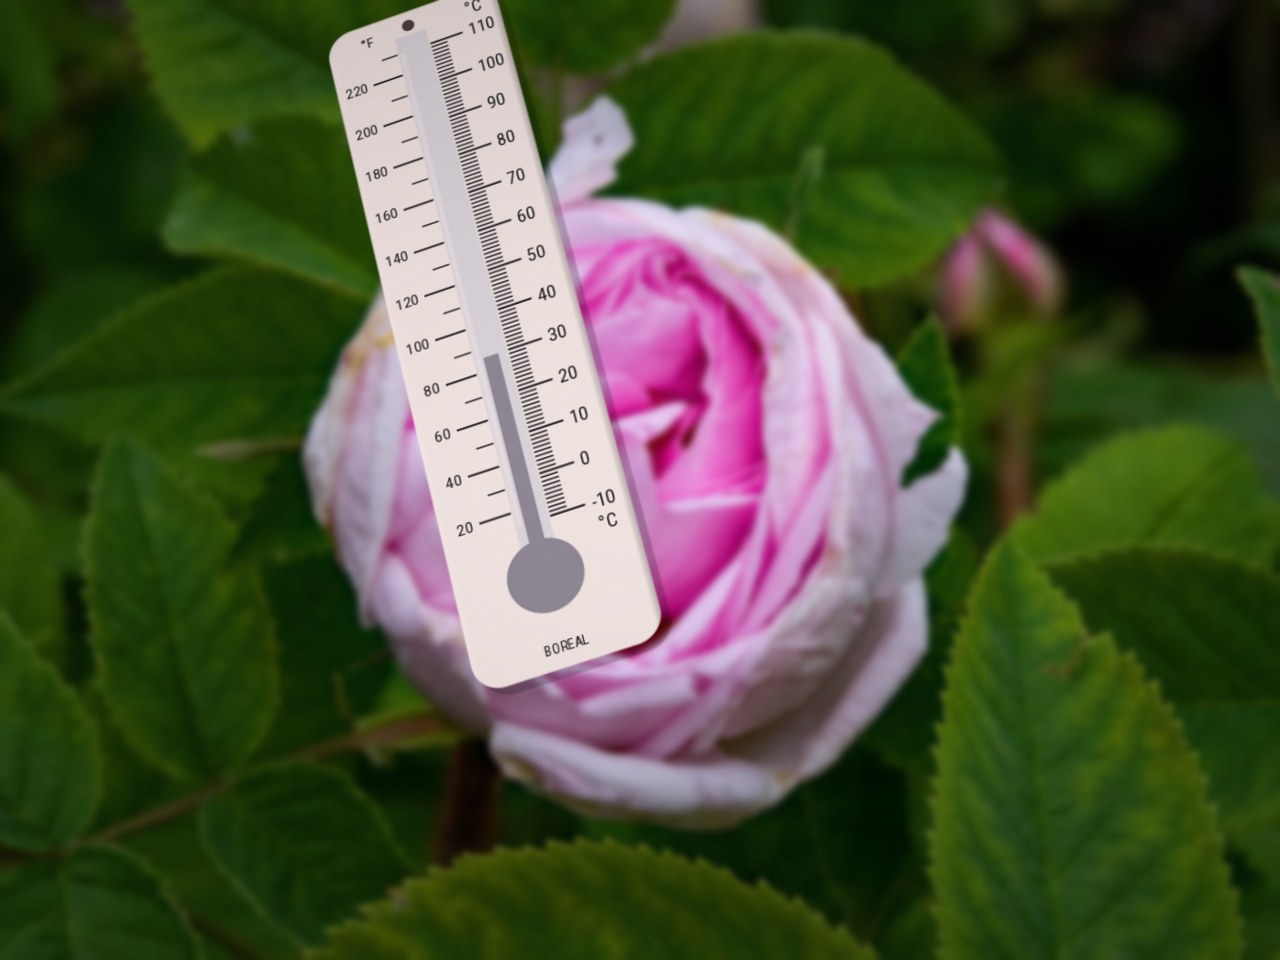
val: 30 °C
